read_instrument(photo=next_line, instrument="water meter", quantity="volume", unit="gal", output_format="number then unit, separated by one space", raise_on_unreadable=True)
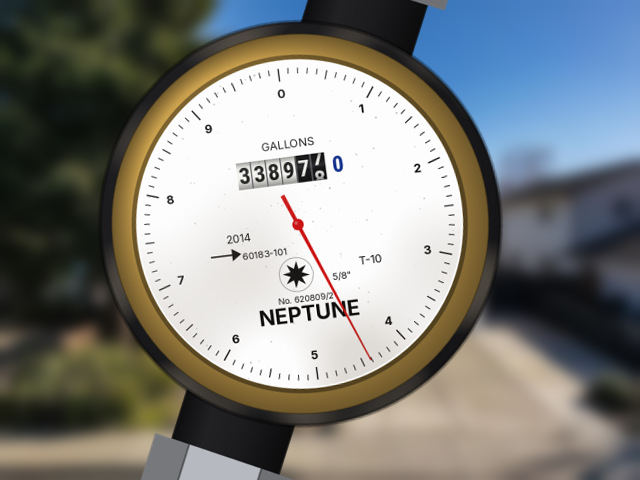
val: 3389774.4 gal
